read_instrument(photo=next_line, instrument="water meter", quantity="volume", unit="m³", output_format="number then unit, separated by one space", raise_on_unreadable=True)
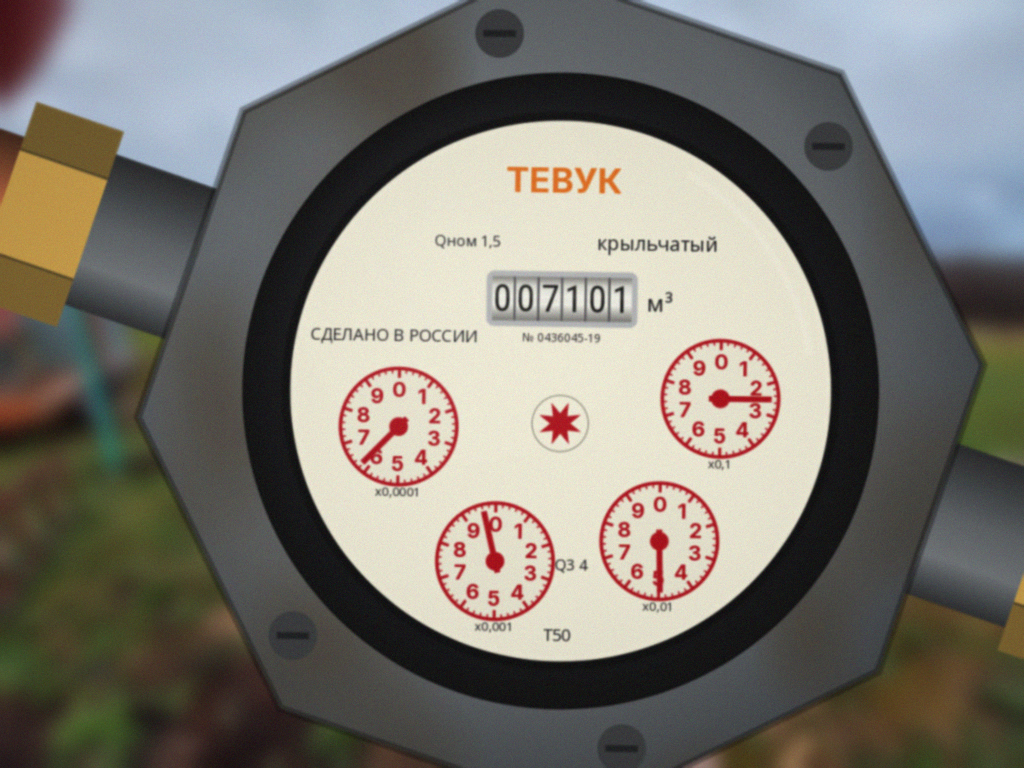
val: 7101.2496 m³
